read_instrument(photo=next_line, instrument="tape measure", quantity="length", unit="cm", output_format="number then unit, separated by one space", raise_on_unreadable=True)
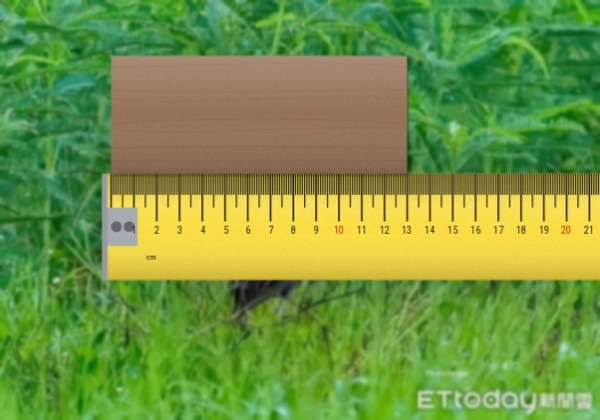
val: 13 cm
